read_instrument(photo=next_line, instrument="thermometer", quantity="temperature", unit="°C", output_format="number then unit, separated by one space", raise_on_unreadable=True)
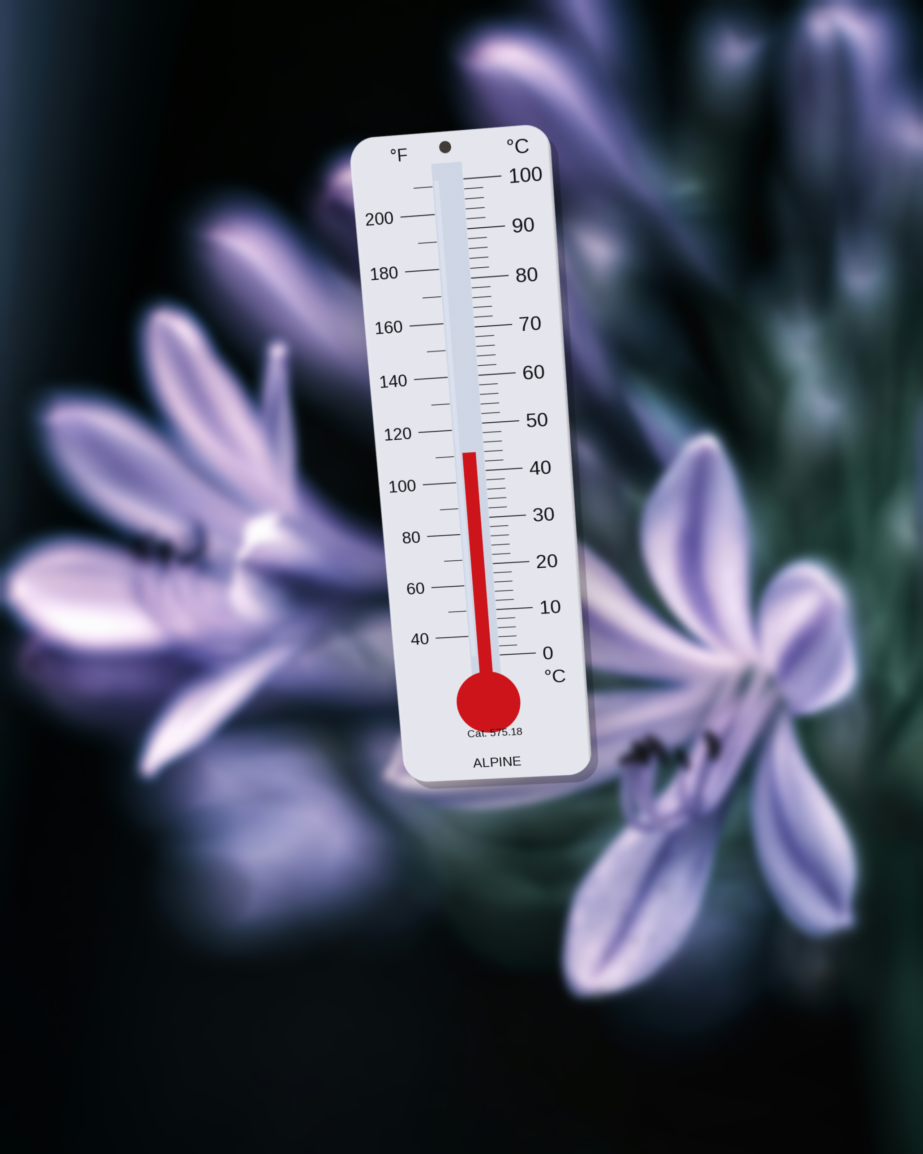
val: 44 °C
